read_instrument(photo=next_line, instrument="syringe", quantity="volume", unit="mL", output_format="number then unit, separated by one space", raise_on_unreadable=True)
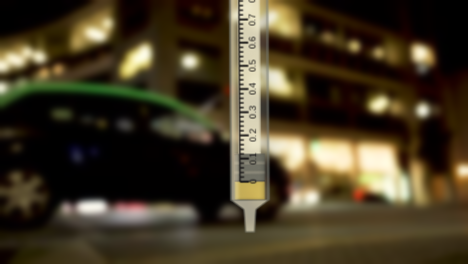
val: 0 mL
